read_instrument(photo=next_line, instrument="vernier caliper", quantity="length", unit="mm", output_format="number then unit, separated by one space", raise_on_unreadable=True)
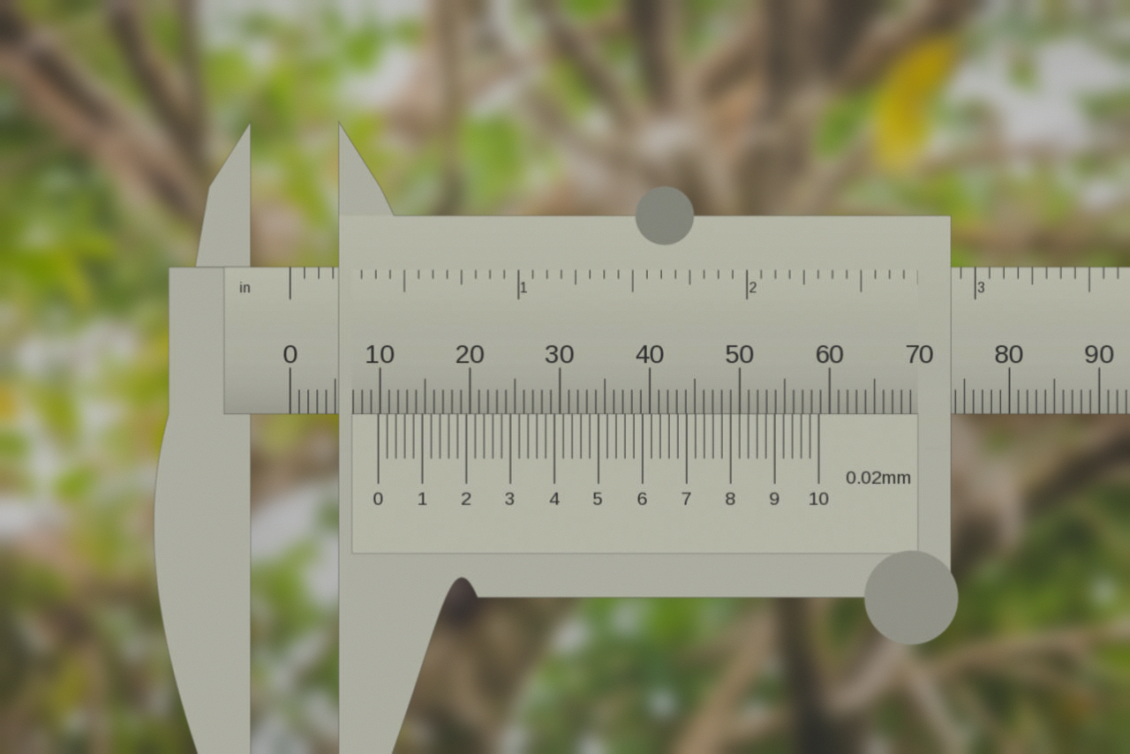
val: 9.8 mm
